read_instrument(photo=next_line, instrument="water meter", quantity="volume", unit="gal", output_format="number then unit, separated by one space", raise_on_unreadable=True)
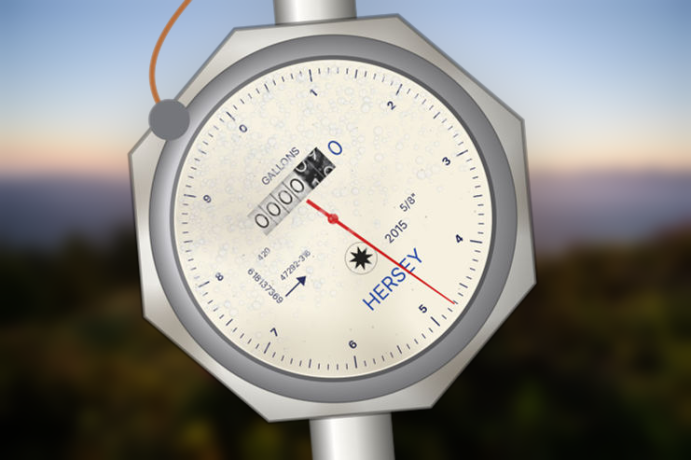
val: 94.7 gal
